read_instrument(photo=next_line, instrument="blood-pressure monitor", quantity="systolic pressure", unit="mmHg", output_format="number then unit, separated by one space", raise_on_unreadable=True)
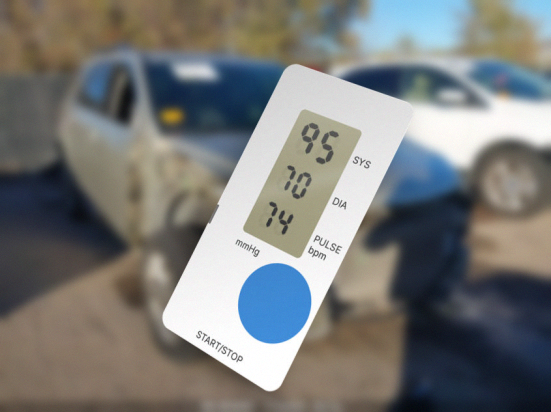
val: 95 mmHg
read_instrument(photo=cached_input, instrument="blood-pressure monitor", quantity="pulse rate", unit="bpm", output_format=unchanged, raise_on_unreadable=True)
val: 74 bpm
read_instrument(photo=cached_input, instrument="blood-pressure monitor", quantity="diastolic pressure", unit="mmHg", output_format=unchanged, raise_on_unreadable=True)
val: 70 mmHg
